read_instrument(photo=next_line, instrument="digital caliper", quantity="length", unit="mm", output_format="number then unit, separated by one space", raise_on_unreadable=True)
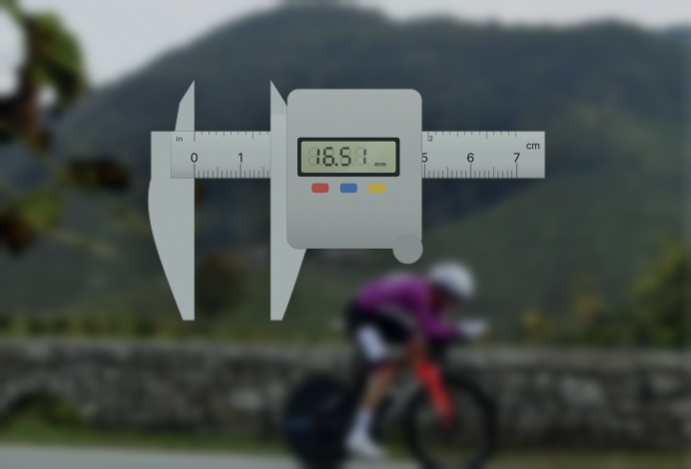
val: 16.51 mm
